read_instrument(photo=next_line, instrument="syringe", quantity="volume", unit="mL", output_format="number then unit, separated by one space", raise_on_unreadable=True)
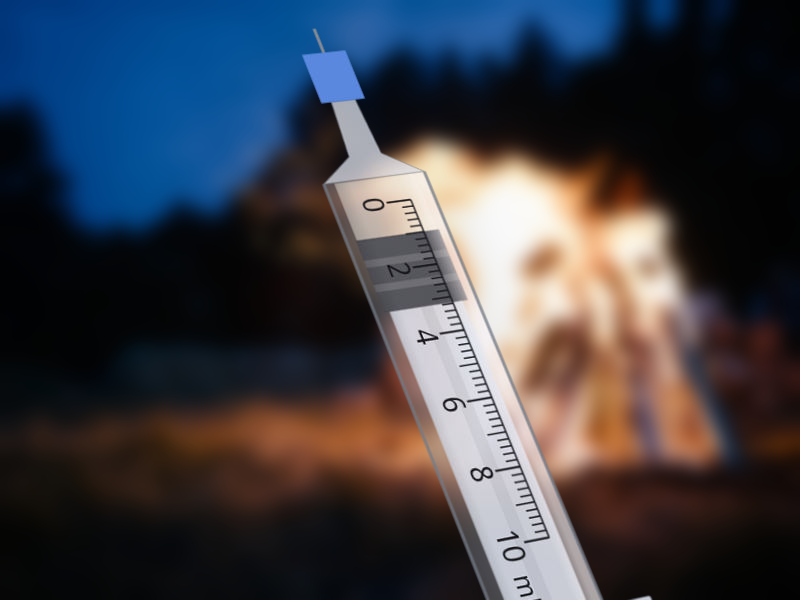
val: 1 mL
